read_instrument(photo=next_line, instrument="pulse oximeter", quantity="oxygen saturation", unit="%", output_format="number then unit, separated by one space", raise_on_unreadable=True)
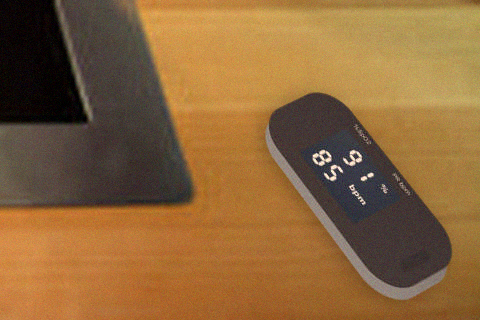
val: 91 %
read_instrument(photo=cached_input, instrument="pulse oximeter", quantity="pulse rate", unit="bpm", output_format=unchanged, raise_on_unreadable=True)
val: 85 bpm
